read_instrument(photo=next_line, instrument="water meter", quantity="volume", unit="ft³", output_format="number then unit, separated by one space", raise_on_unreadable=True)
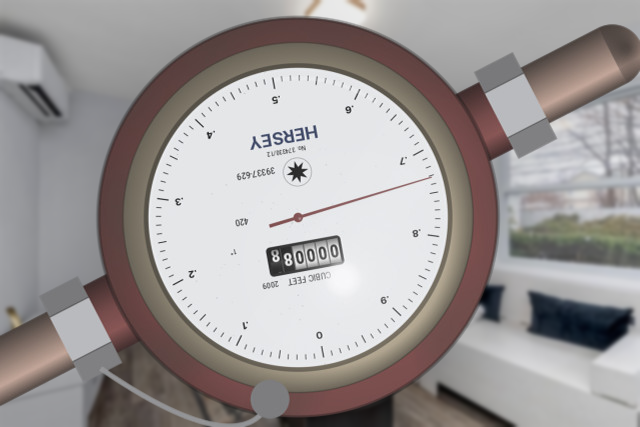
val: 87.73 ft³
